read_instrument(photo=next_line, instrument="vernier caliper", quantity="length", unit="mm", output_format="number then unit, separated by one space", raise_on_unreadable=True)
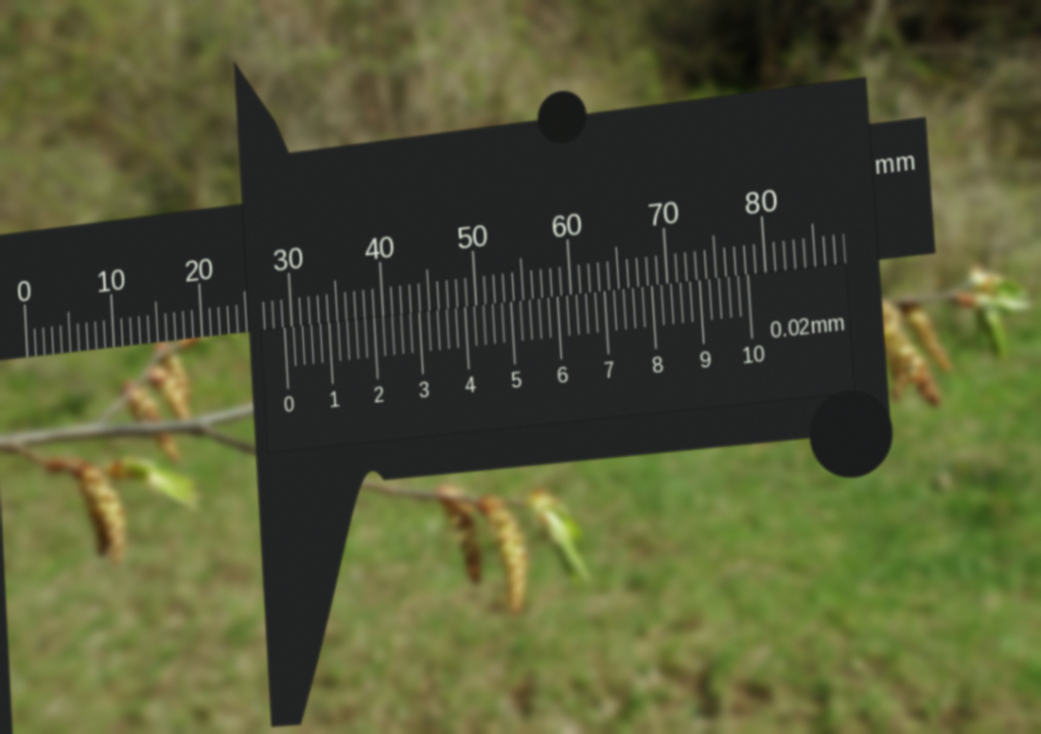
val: 29.2 mm
